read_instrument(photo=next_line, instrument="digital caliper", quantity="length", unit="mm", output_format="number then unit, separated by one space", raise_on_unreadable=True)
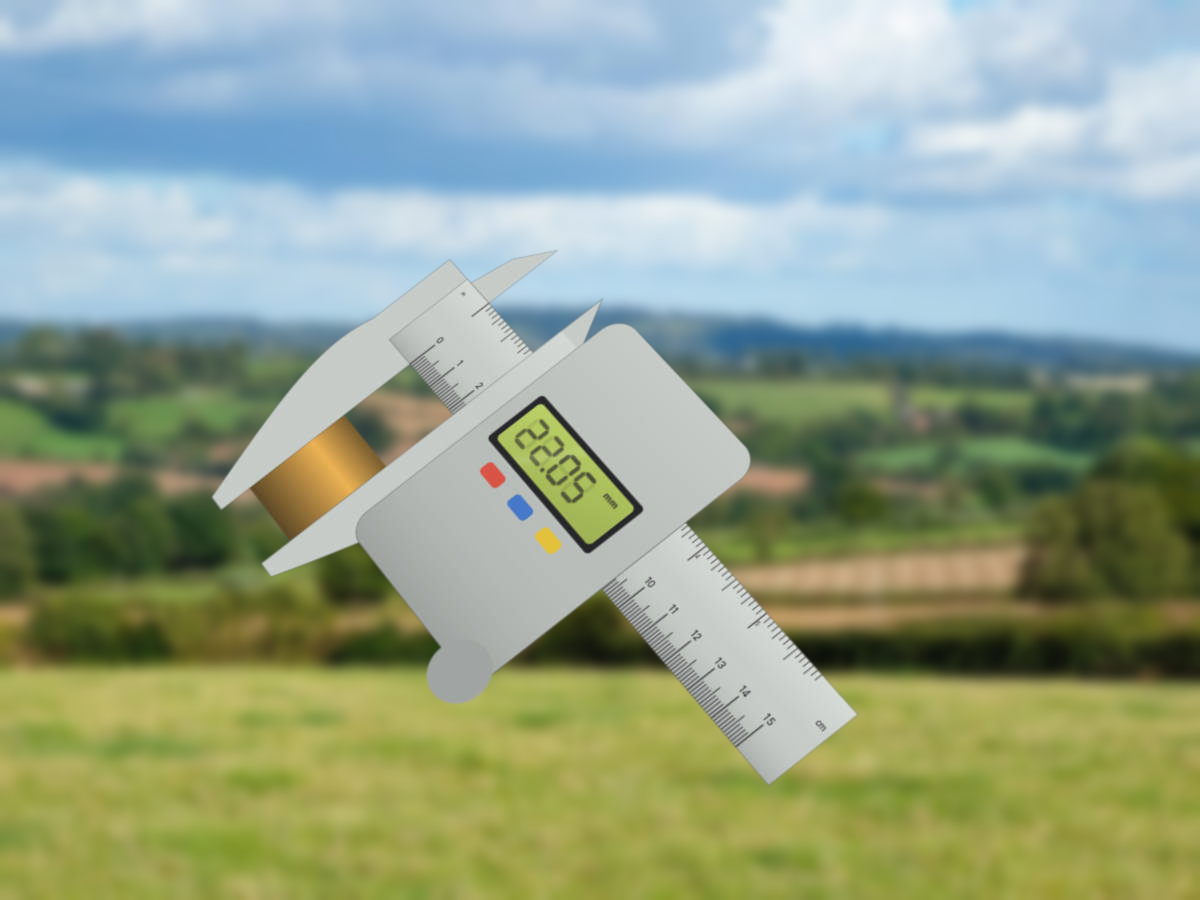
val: 22.05 mm
